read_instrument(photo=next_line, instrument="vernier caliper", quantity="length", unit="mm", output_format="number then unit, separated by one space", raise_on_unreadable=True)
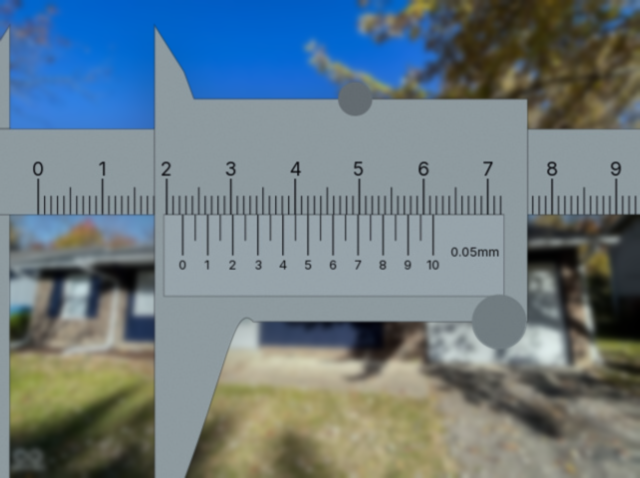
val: 22.5 mm
